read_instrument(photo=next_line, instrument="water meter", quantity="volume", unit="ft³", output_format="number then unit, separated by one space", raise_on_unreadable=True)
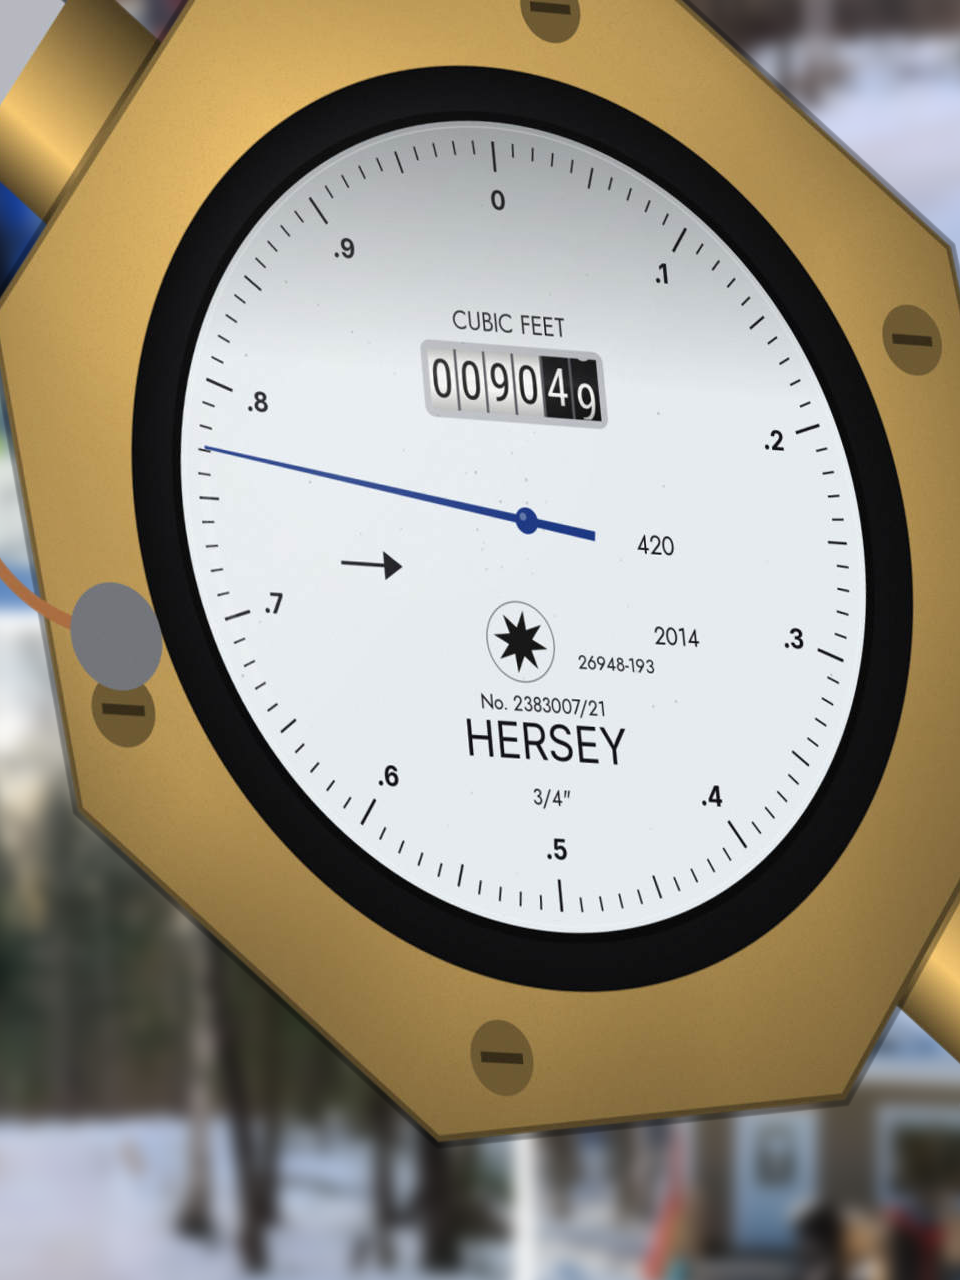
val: 9048.77 ft³
